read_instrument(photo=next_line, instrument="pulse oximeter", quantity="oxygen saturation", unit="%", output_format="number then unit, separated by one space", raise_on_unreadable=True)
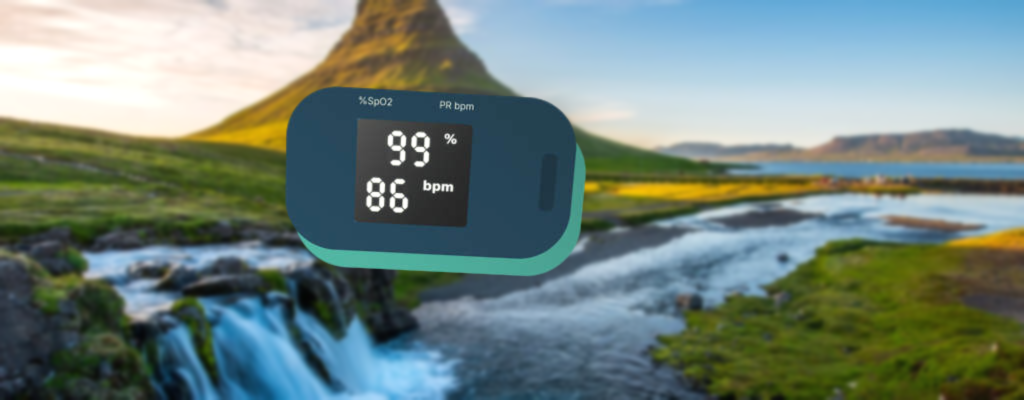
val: 99 %
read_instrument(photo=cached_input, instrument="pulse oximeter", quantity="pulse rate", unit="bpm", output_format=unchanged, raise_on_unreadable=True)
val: 86 bpm
